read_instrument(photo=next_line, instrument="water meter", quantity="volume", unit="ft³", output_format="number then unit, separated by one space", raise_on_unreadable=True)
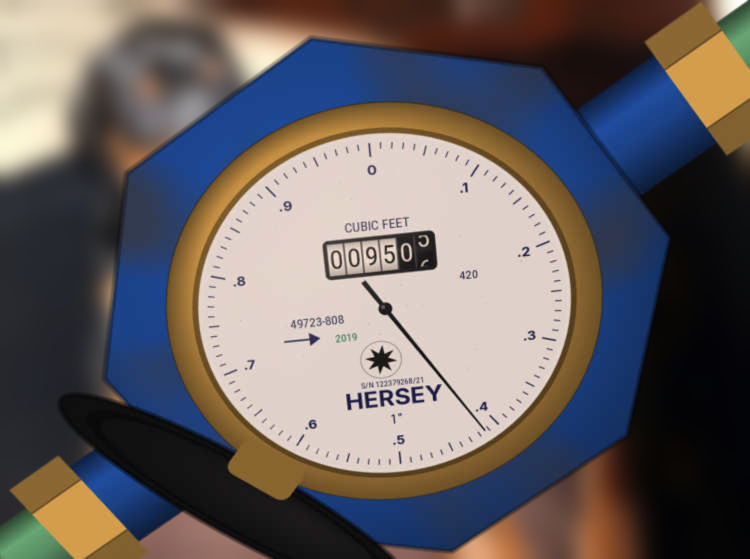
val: 9505.41 ft³
